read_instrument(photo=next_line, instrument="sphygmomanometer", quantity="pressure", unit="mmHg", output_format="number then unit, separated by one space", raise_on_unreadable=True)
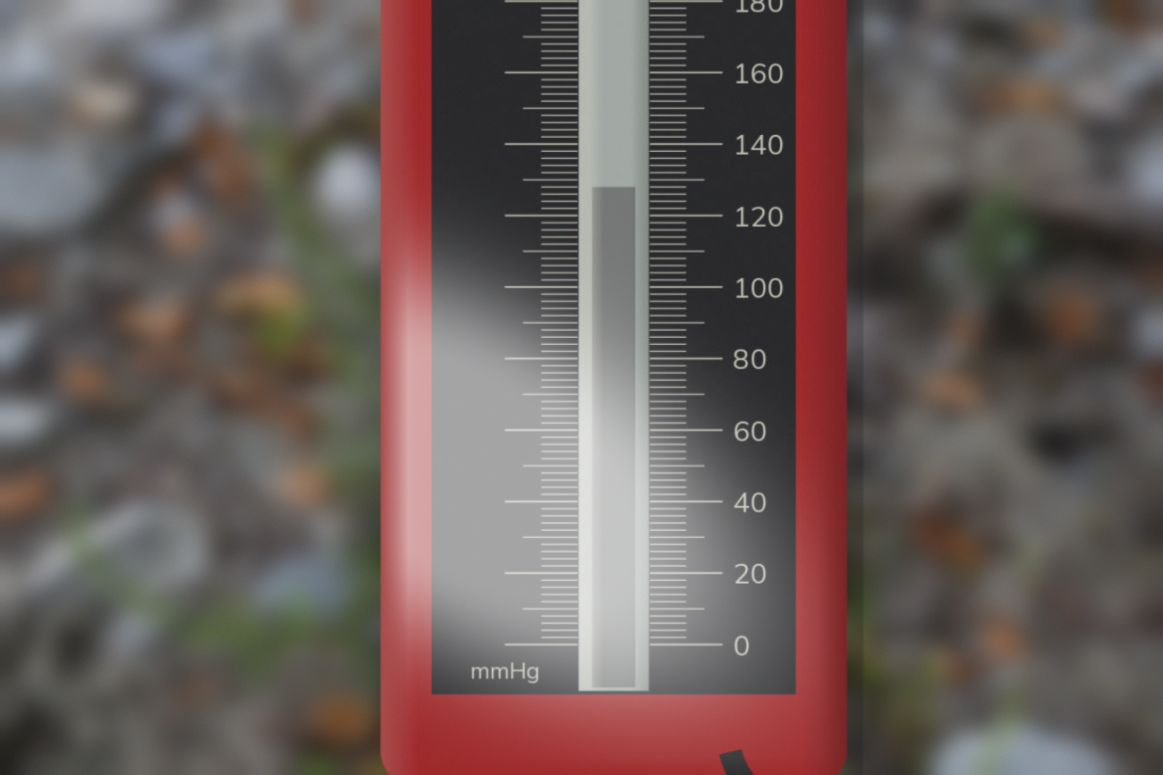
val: 128 mmHg
